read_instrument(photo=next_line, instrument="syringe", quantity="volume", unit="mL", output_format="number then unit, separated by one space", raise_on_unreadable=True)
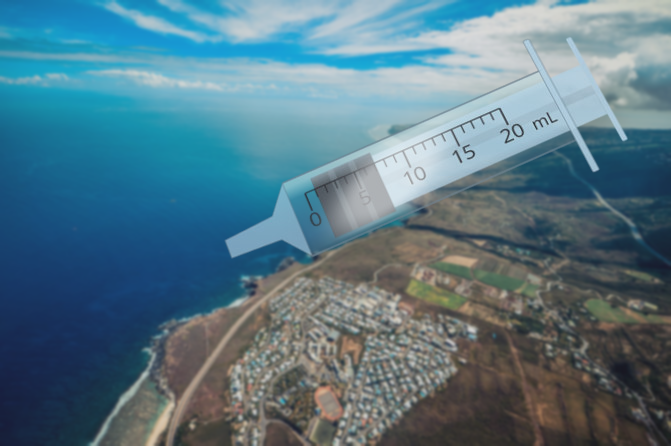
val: 1 mL
